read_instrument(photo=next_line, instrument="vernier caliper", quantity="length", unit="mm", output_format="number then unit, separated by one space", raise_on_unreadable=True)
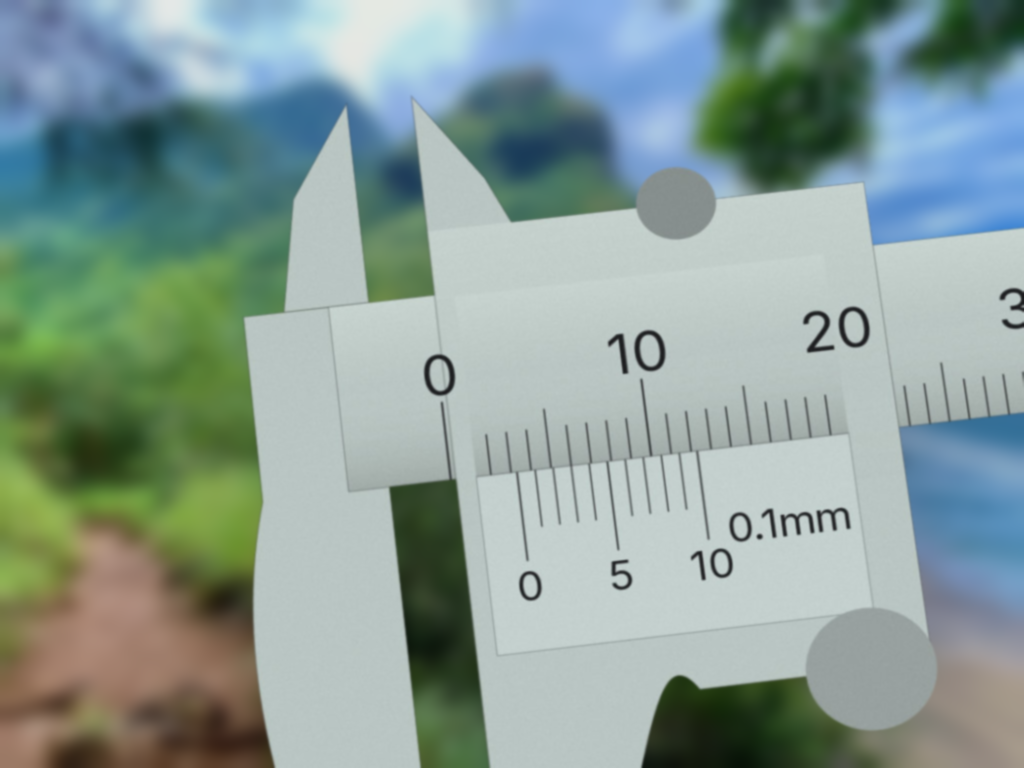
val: 3.3 mm
